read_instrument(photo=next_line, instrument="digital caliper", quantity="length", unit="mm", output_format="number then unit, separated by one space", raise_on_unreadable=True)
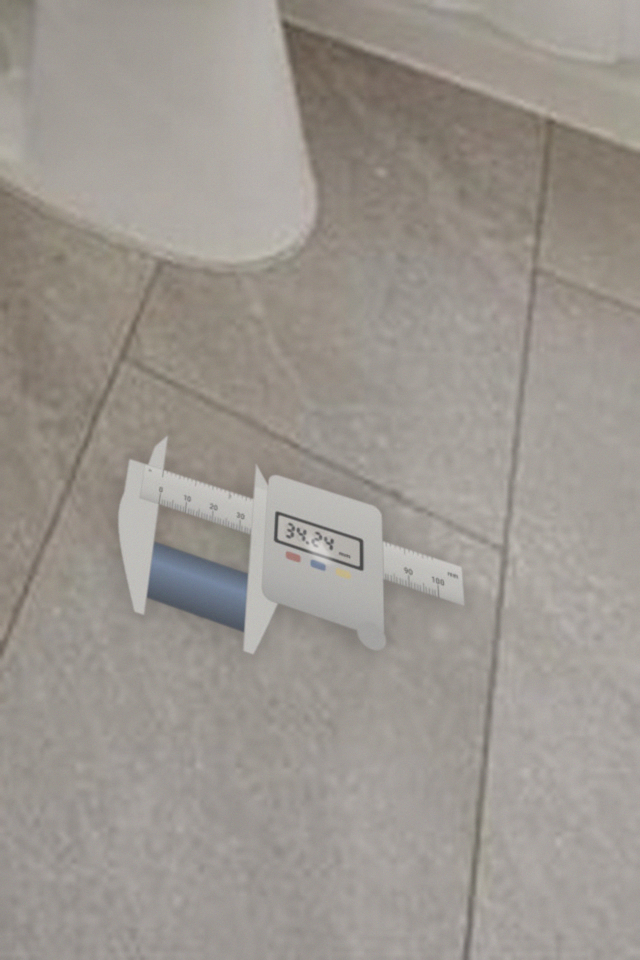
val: 34.24 mm
